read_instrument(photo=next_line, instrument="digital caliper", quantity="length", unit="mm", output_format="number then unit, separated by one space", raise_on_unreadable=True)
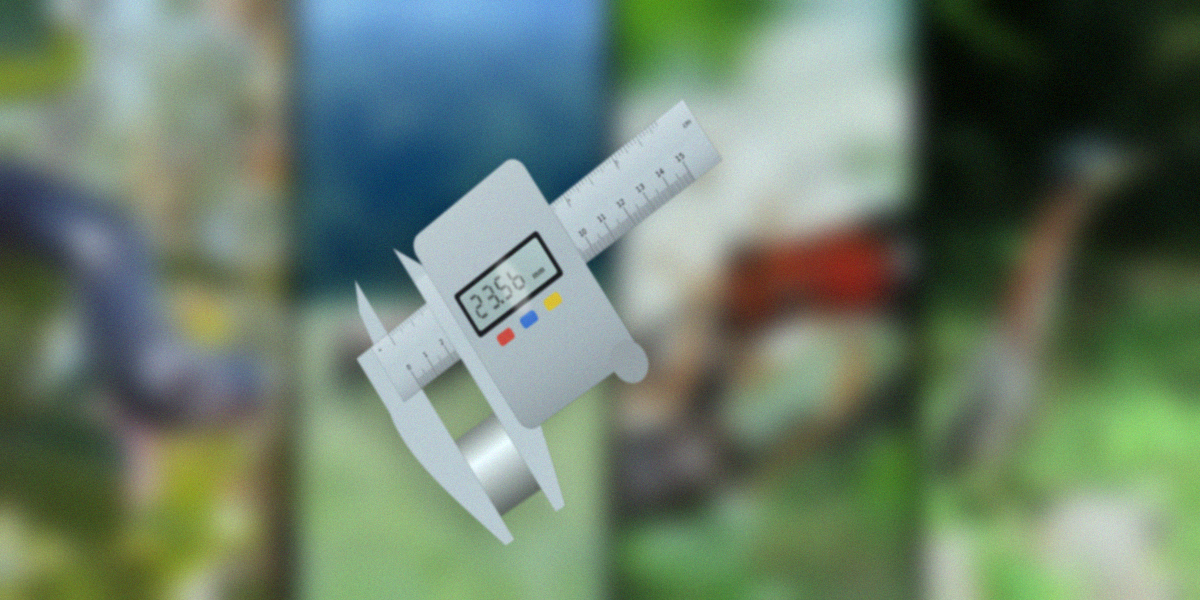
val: 23.56 mm
